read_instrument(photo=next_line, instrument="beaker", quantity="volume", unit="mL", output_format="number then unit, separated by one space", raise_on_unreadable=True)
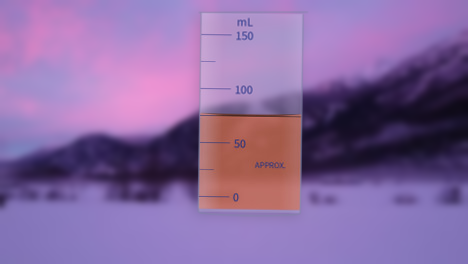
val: 75 mL
